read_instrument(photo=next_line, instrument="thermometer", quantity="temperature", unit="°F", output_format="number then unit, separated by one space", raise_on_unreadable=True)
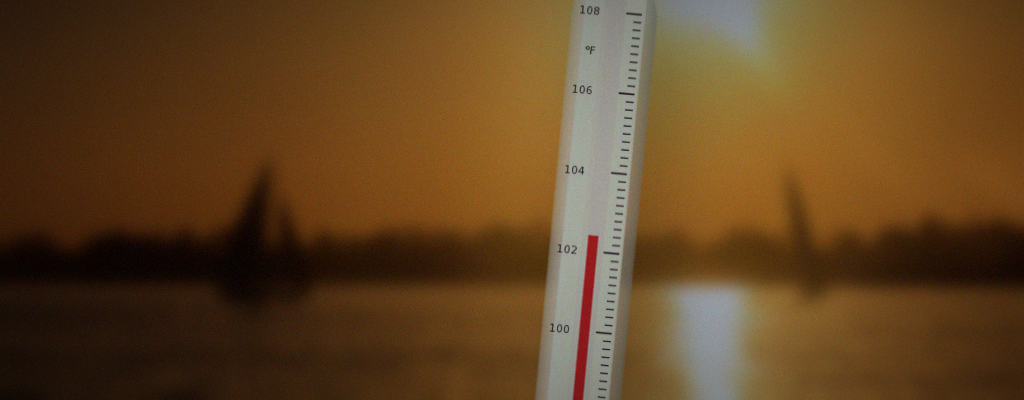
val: 102.4 °F
